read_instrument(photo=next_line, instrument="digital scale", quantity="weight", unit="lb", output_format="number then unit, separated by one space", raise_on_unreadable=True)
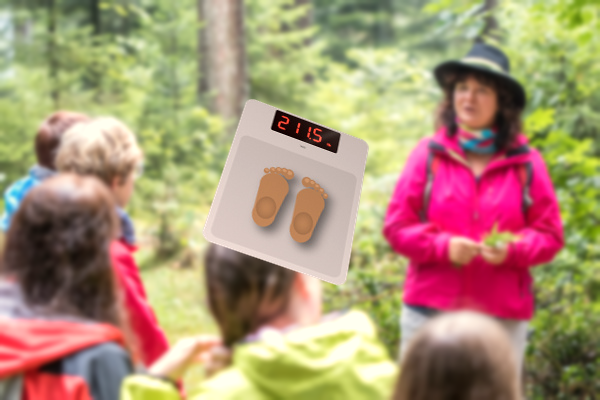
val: 211.5 lb
